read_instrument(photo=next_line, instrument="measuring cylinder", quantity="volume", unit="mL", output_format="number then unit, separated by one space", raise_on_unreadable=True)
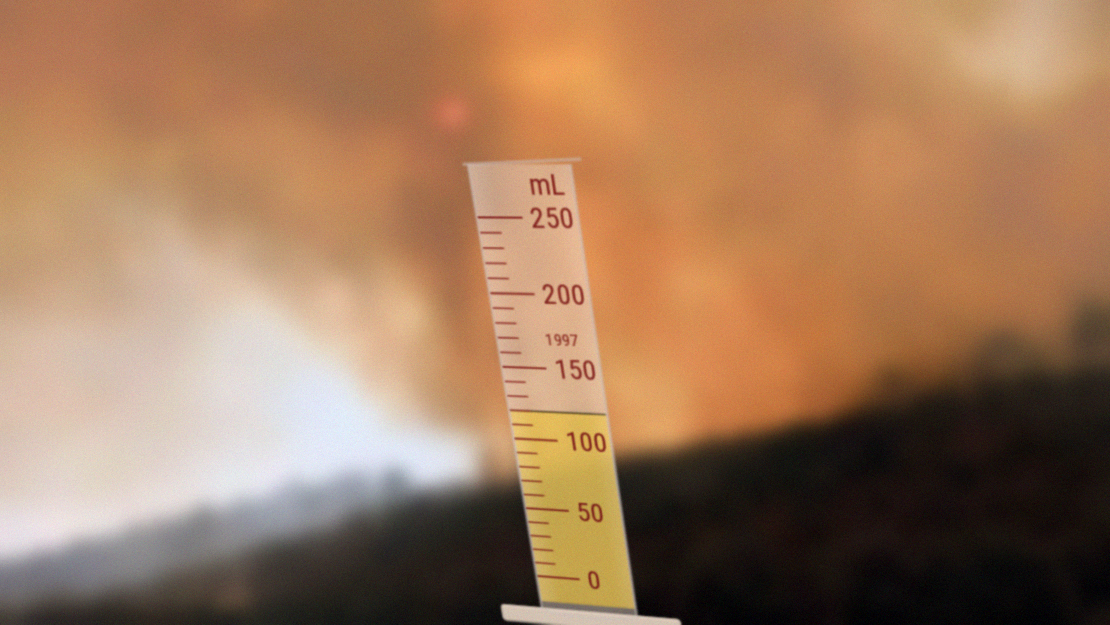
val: 120 mL
